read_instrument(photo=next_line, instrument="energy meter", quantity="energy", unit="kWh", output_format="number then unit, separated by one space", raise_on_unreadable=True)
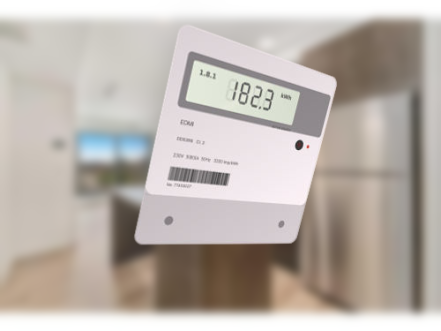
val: 182.3 kWh
